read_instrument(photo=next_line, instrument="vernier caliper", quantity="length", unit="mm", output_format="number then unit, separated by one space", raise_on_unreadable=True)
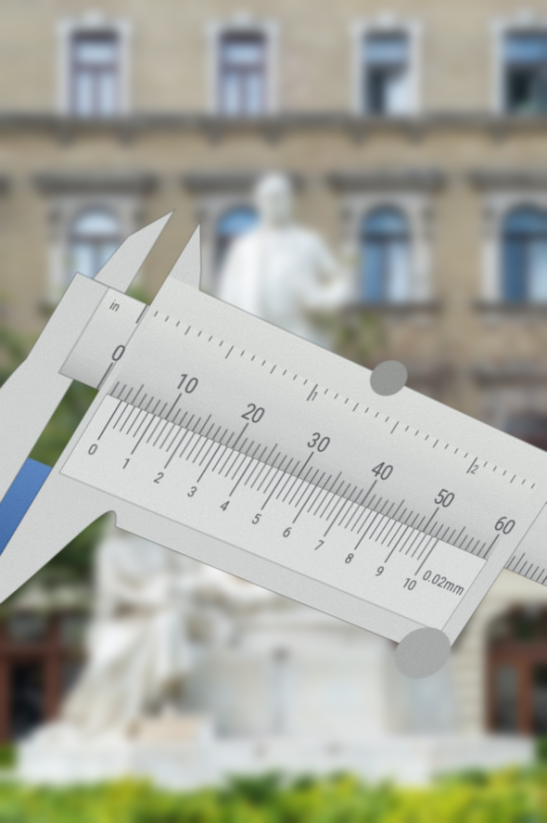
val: 3.6 mm
